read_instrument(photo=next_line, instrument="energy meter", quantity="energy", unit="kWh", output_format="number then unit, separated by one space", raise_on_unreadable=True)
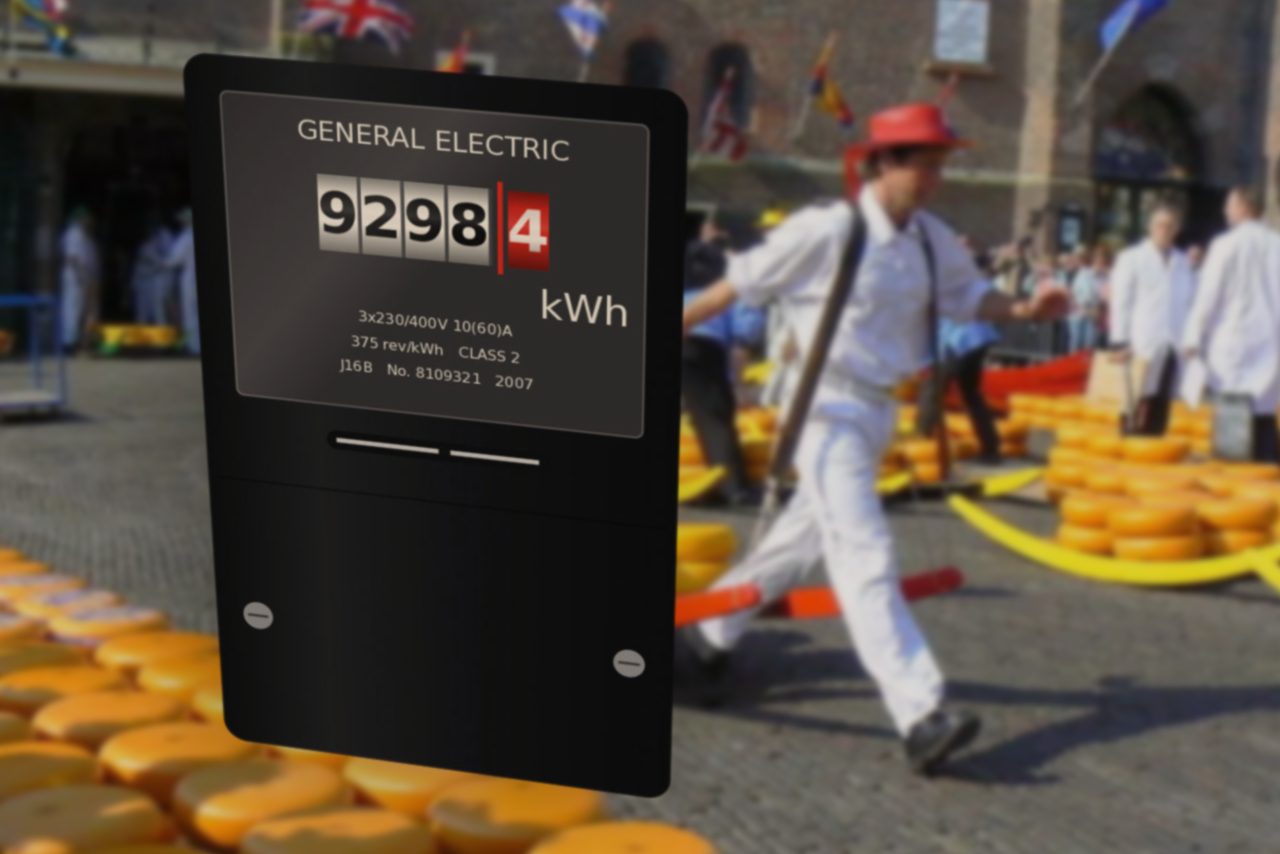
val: 9298.4 kWh
